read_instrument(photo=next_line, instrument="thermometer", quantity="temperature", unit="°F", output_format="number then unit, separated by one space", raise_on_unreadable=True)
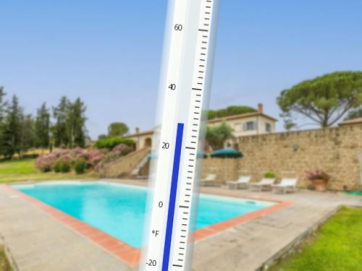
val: 28 °F
